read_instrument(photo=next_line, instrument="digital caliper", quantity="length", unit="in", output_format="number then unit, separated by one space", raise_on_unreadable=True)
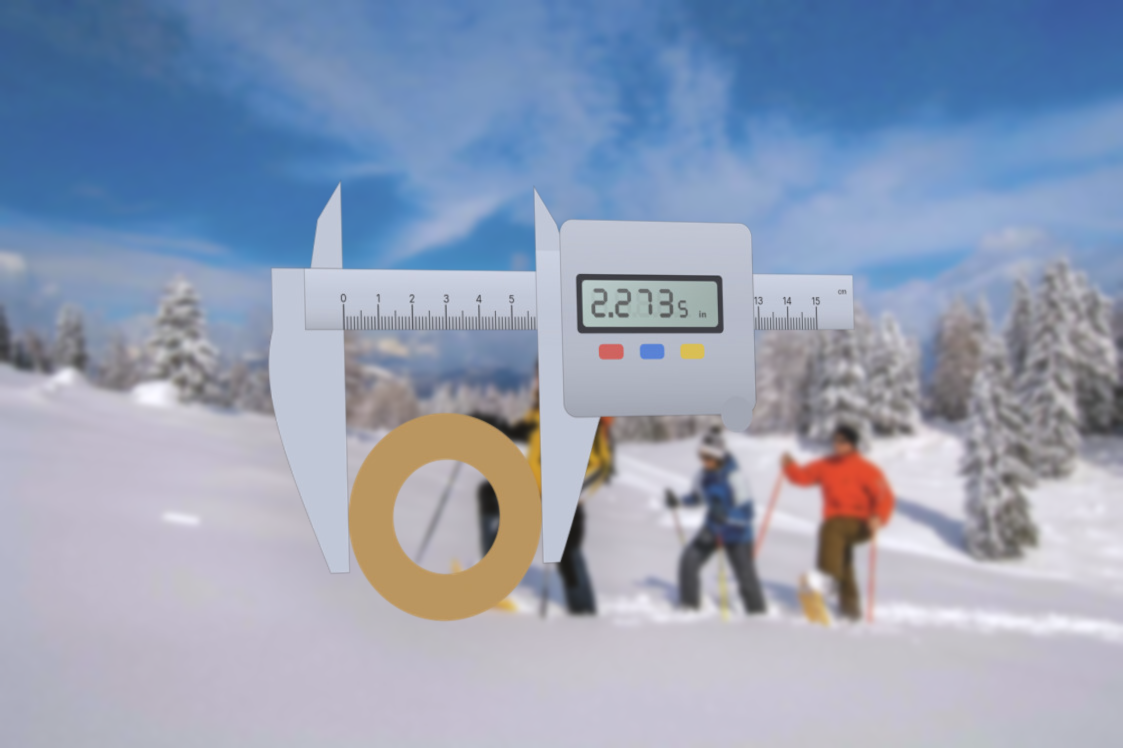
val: 2.2735 in
